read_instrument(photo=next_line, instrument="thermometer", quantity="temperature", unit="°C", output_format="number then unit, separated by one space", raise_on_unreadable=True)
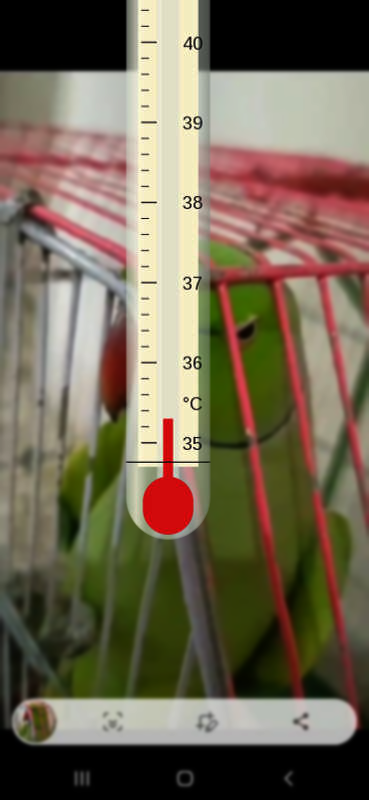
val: 35.3 °C
